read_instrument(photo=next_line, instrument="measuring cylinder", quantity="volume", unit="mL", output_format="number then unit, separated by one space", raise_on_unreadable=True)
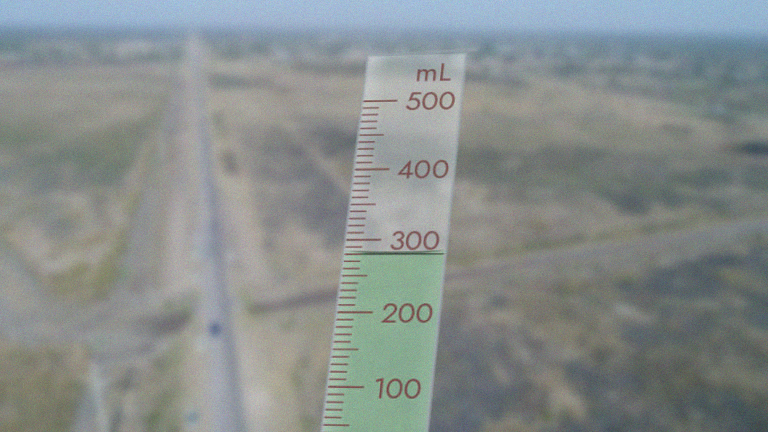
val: 280 mL
